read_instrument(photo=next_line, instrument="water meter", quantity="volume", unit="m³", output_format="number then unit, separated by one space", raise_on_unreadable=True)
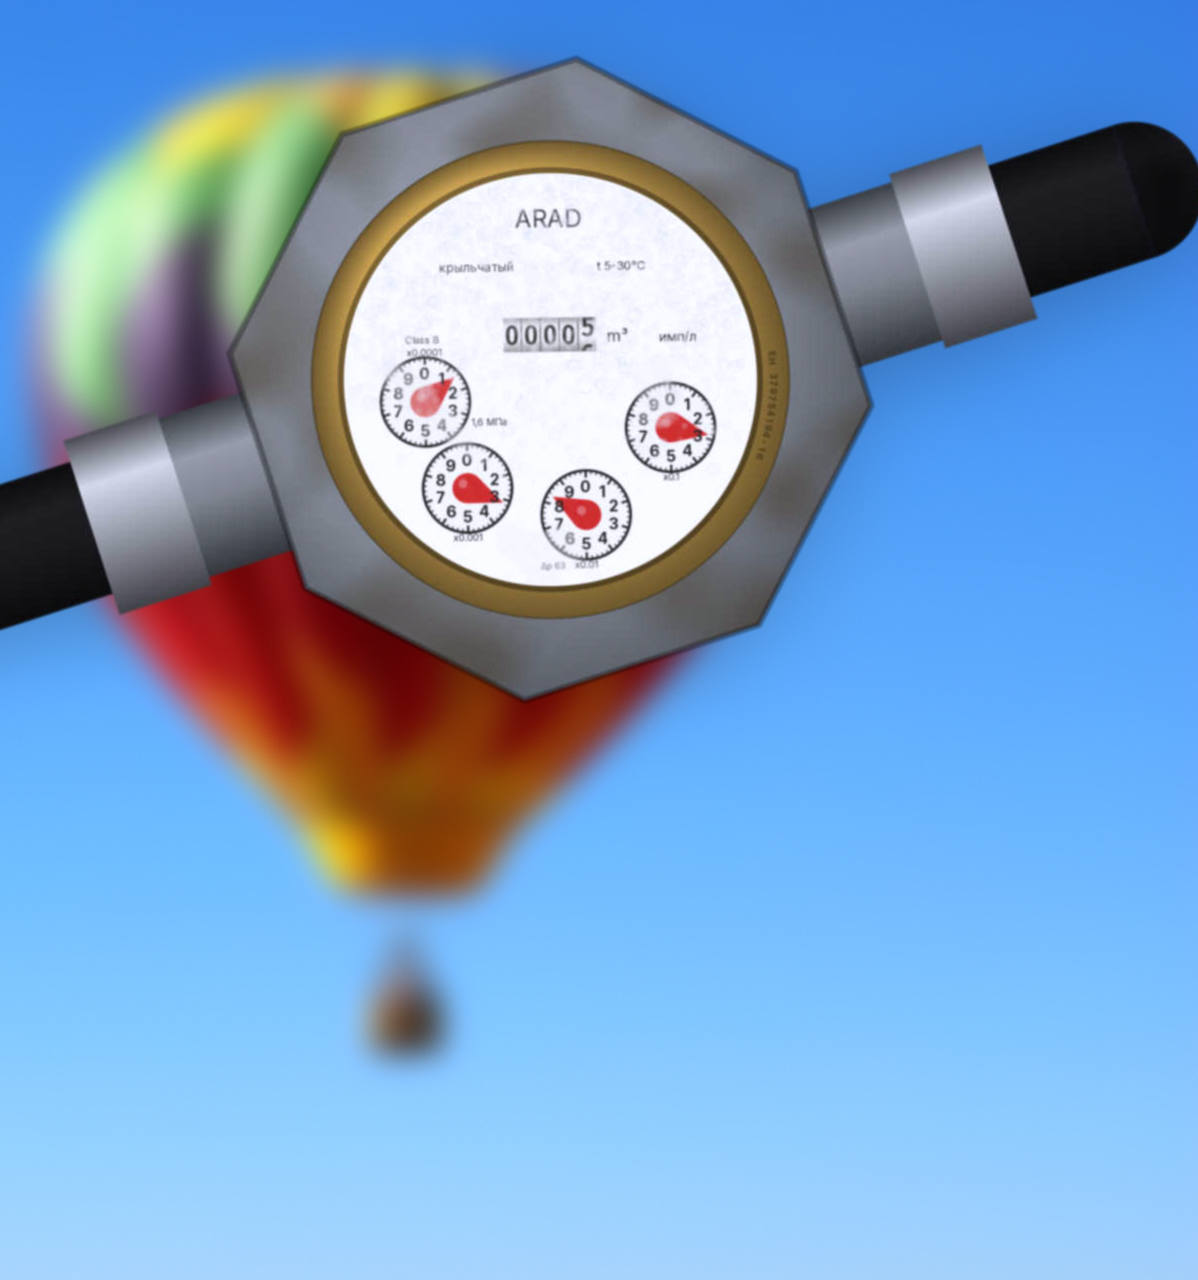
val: 5.2831 m³
